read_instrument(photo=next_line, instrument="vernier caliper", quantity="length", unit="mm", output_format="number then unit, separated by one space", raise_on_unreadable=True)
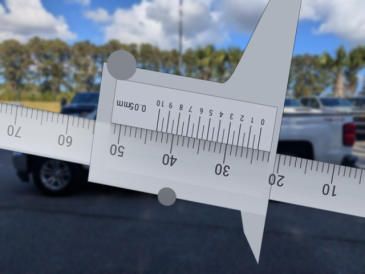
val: 24.2 mm
